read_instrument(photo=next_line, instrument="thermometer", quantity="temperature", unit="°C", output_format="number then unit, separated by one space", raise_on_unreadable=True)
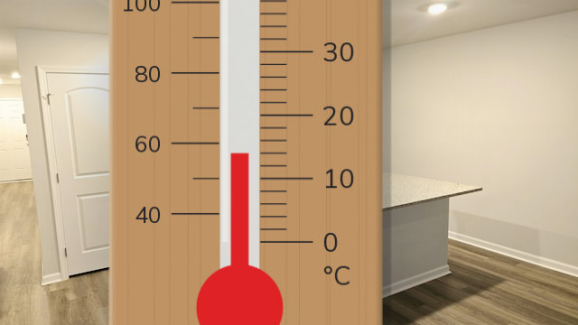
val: 14 °C
